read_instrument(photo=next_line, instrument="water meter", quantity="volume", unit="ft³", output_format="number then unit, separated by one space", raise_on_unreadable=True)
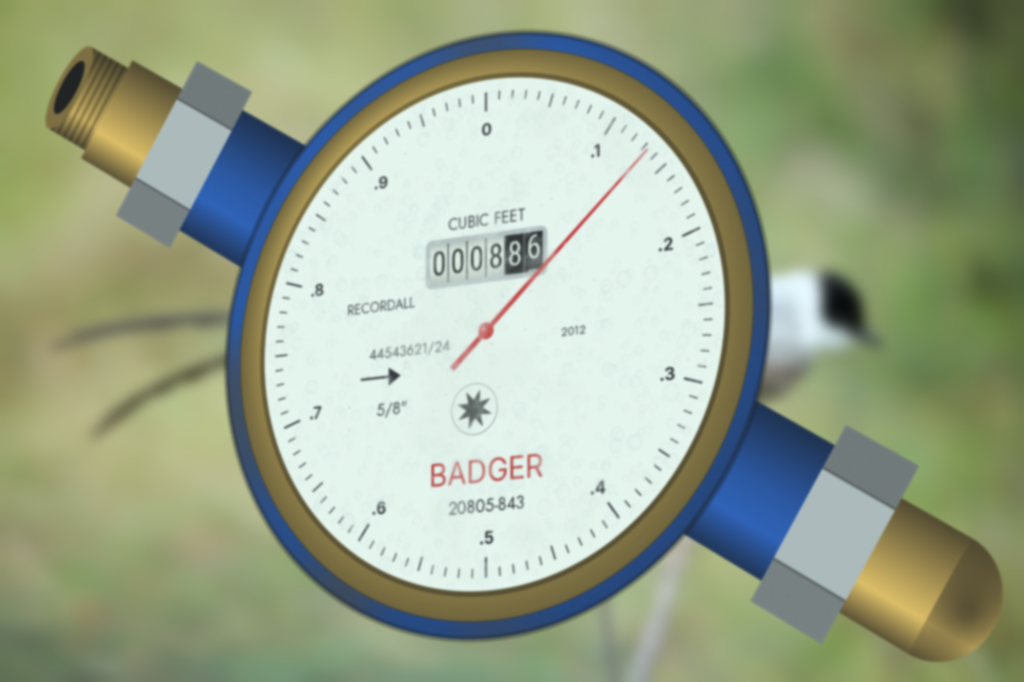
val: 886.13 ft³
